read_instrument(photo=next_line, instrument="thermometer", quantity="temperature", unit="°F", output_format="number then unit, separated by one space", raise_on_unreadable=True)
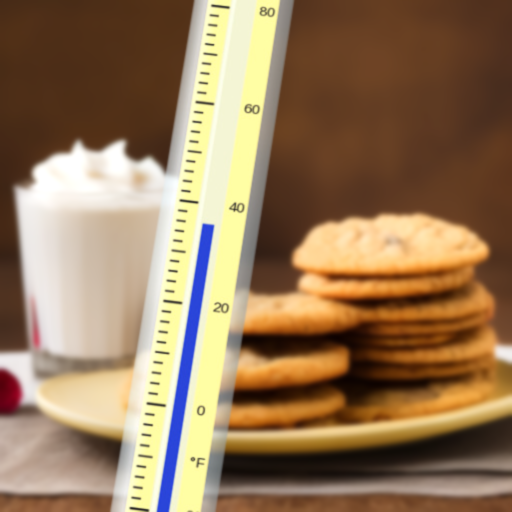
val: 36 °F
